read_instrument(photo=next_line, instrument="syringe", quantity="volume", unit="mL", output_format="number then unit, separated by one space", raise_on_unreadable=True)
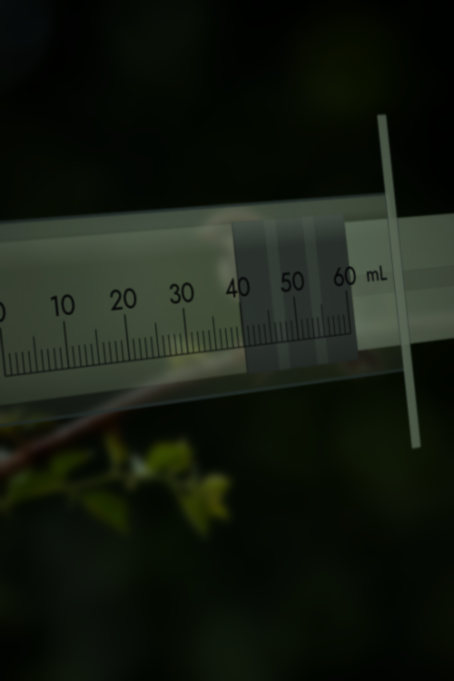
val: 40 mL
